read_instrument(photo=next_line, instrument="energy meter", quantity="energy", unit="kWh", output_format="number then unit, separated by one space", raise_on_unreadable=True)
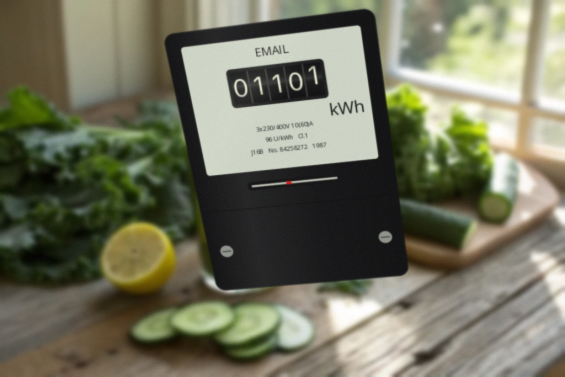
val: 1101 kWh
